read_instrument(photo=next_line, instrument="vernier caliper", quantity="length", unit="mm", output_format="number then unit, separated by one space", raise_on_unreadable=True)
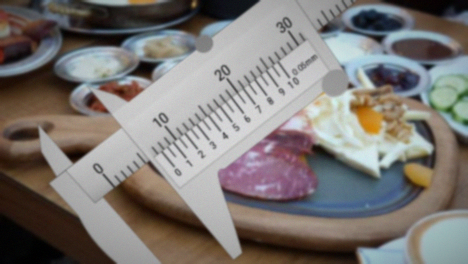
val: 7.6 mm
